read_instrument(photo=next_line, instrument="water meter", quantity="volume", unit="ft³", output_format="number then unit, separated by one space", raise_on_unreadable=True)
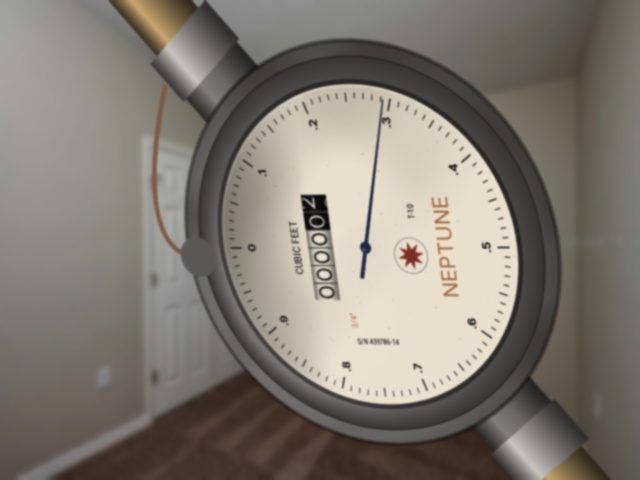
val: 2.29 ft³
